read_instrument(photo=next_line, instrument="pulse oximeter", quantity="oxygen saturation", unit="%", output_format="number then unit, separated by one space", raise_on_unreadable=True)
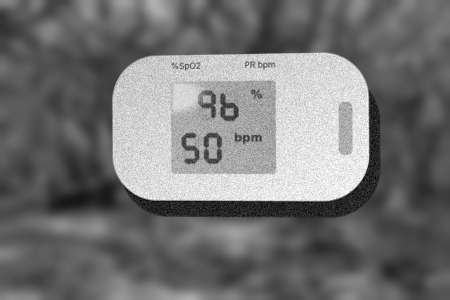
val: 96 %
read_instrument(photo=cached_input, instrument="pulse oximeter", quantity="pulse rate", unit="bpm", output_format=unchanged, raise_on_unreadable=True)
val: 50 bpm
